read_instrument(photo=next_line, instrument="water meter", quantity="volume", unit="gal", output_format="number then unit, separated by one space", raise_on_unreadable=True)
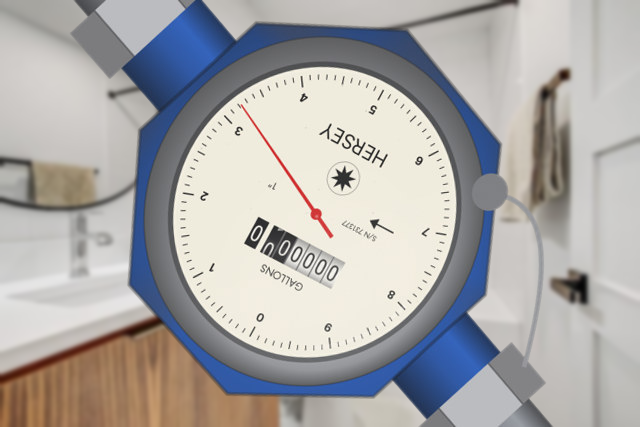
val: 3.2 gal
